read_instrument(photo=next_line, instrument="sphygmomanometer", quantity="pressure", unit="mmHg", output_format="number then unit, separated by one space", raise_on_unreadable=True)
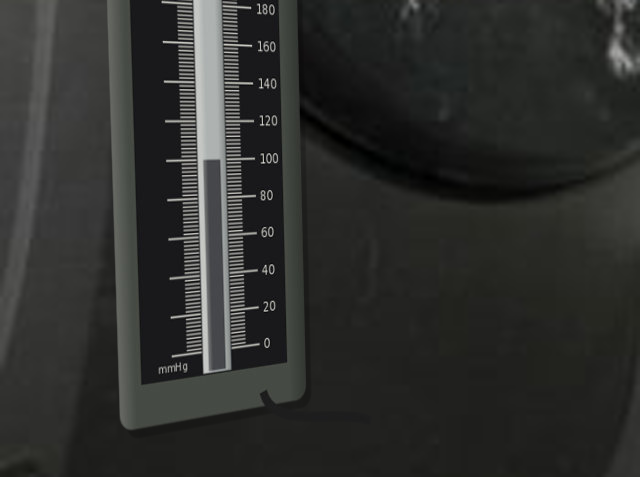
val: 100 mmHg
